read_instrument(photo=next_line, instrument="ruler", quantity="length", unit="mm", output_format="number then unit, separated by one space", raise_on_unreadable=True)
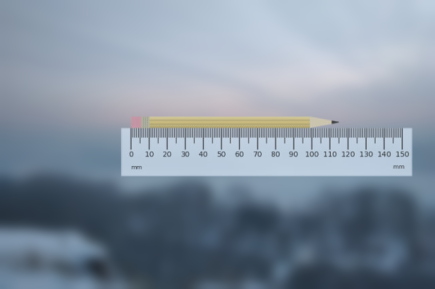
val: 115 mm
